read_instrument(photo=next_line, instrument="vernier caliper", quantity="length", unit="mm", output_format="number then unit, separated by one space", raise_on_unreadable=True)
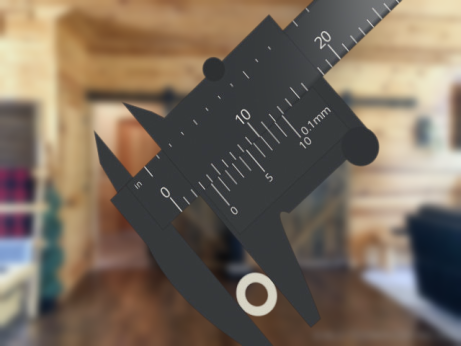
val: 3.8 mm
